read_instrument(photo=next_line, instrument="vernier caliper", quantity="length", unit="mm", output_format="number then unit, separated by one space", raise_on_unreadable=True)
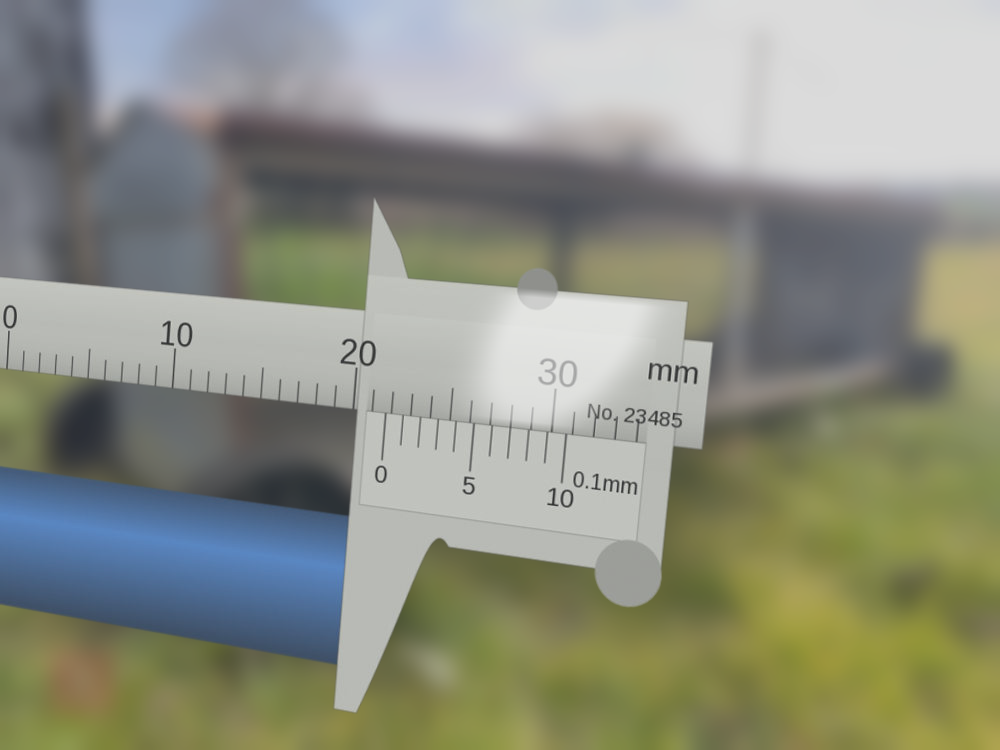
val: 21.7 mm
